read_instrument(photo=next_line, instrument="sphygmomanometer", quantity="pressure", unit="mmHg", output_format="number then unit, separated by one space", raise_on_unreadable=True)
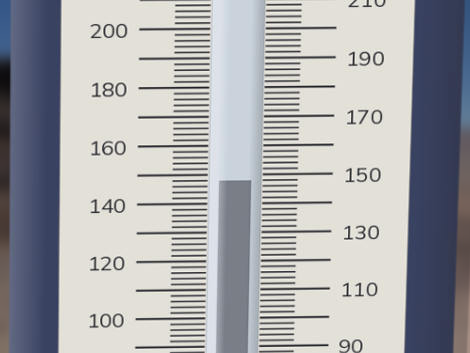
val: 148 mmHg
